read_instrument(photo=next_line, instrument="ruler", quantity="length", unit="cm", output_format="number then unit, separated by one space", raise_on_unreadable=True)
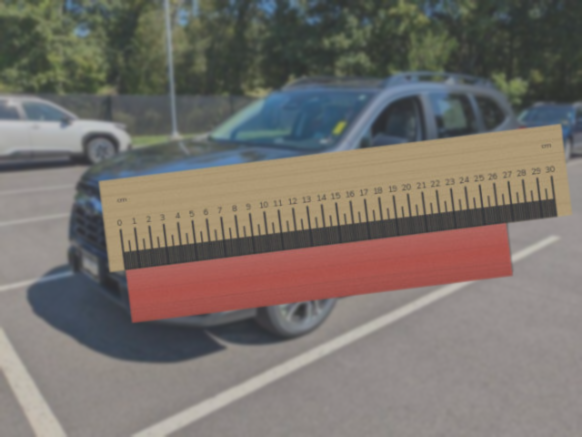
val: 26.5 cm
